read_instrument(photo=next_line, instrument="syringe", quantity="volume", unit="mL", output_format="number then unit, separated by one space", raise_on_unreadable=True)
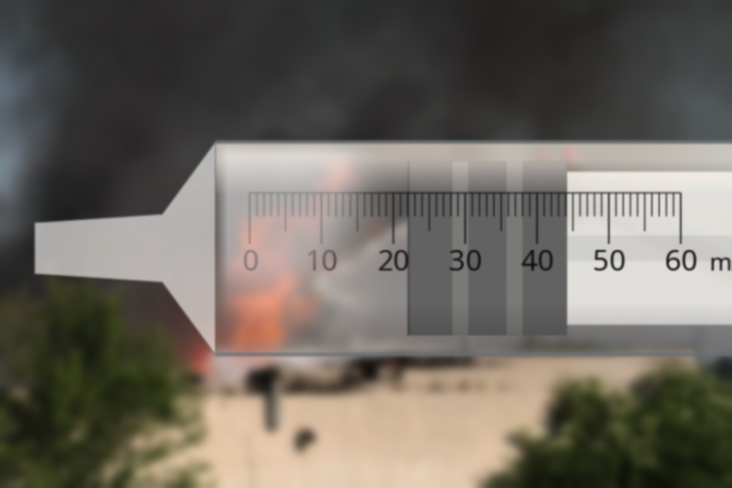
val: 22 mL
